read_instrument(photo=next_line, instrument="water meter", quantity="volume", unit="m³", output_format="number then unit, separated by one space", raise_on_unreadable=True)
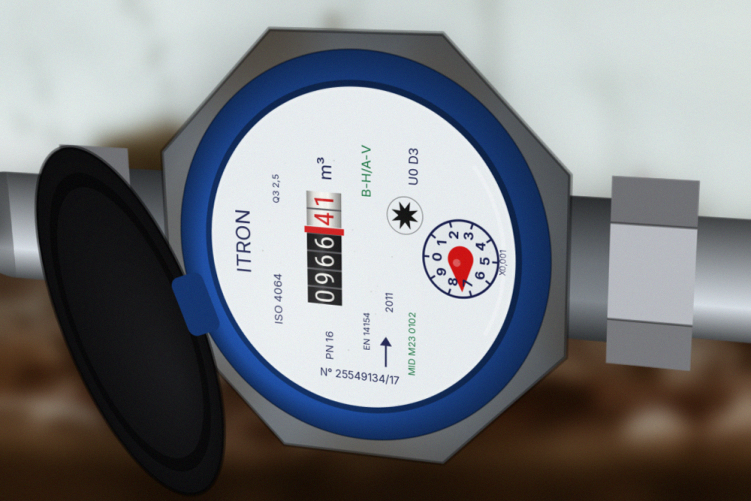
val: 966.417 m³
